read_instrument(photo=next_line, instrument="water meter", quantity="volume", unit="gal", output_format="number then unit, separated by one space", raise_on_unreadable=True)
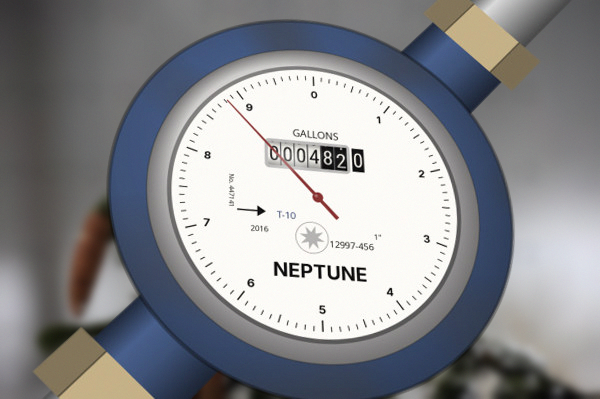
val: 4818.8 gal
